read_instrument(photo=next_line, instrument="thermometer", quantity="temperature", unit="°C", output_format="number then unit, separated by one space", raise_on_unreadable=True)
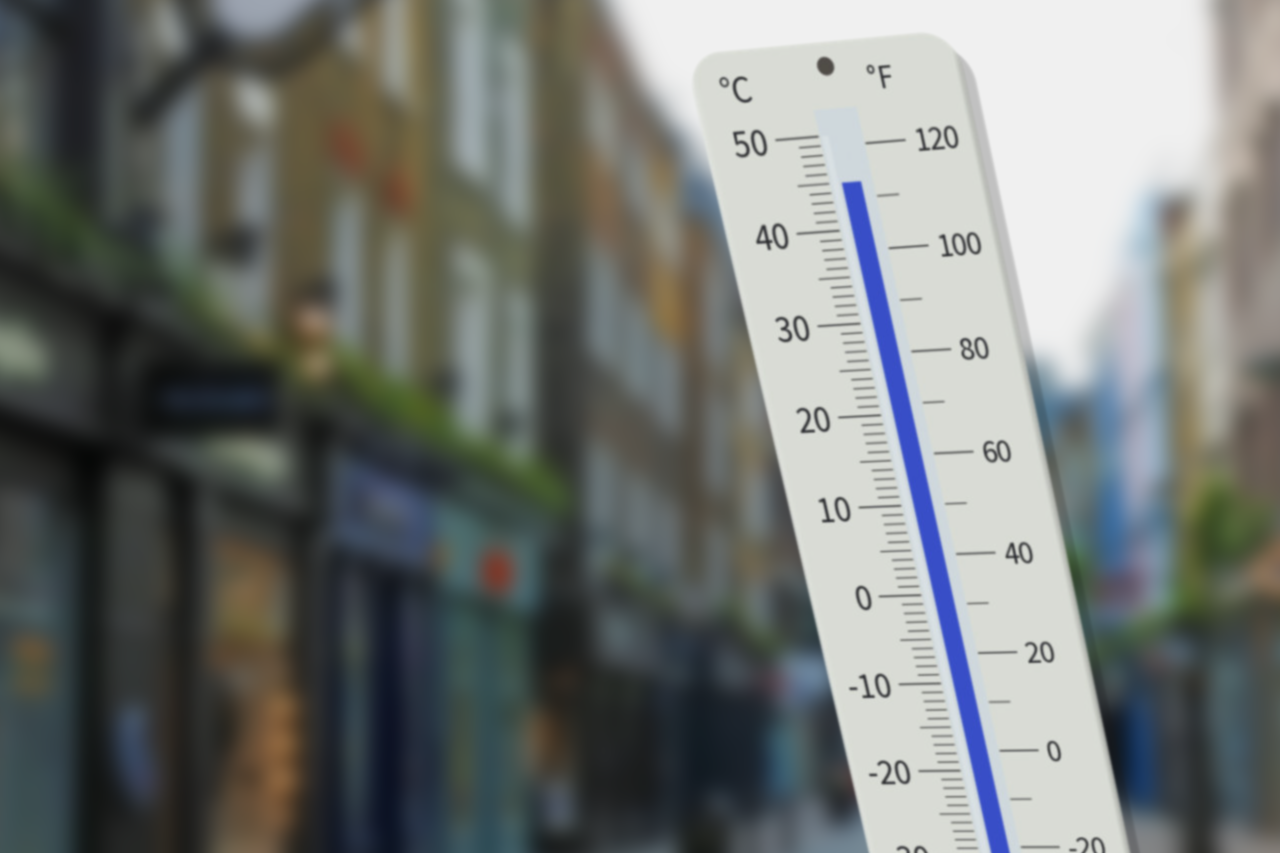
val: 45 °C
